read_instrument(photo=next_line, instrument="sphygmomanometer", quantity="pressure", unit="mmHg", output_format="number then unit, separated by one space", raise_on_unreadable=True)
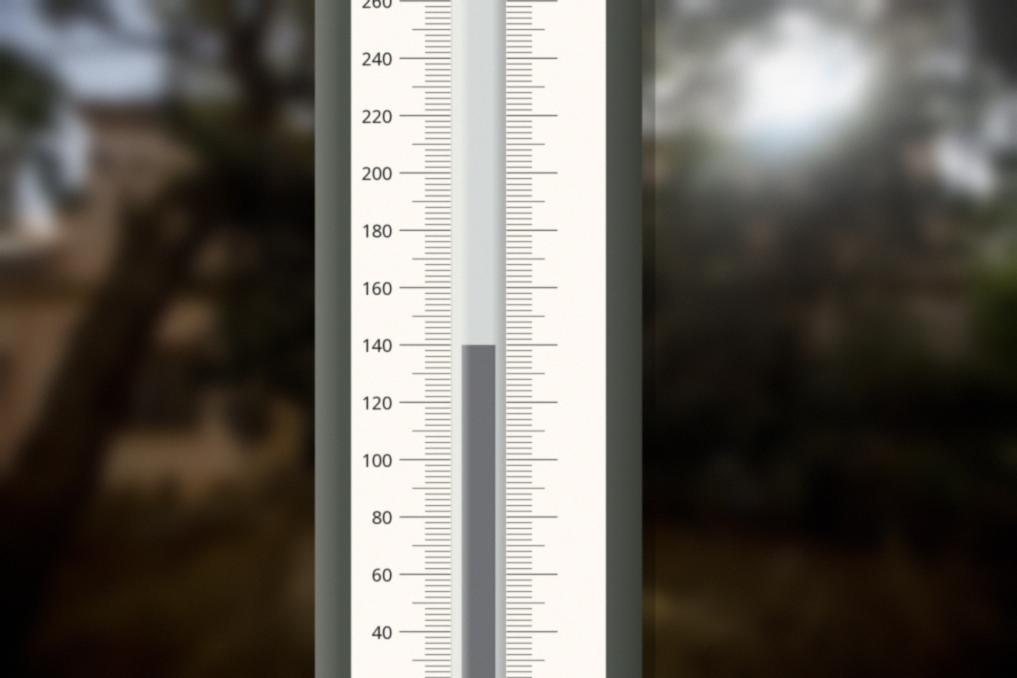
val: 140 mmHg
